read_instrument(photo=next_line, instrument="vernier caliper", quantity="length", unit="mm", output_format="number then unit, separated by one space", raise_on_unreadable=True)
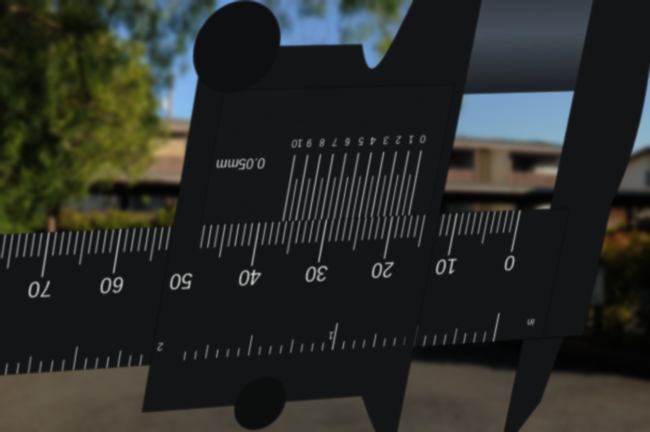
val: 17.5 mm
